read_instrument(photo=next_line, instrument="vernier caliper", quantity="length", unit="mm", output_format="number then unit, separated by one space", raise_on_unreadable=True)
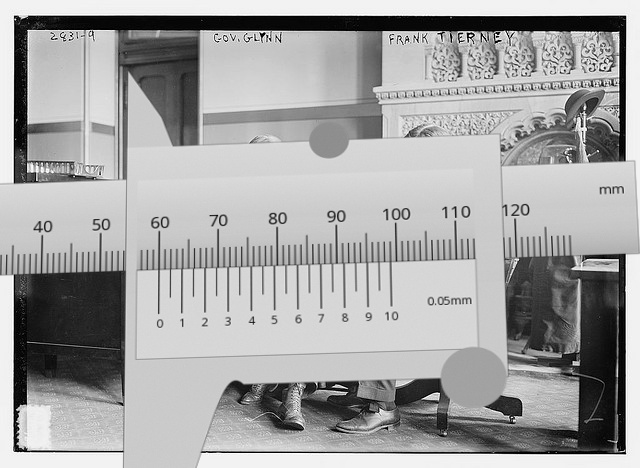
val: 60.0 mm
